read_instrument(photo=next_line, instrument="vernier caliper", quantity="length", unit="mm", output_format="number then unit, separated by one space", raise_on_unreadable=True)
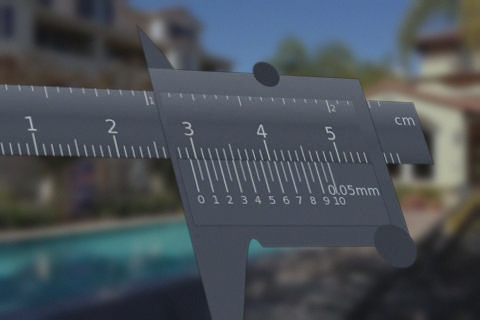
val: 29.2 mm
